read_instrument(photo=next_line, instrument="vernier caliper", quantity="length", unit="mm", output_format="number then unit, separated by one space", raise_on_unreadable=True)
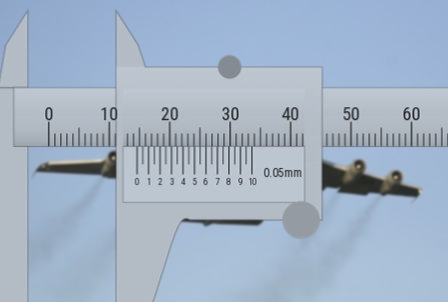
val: 14.6 mm
